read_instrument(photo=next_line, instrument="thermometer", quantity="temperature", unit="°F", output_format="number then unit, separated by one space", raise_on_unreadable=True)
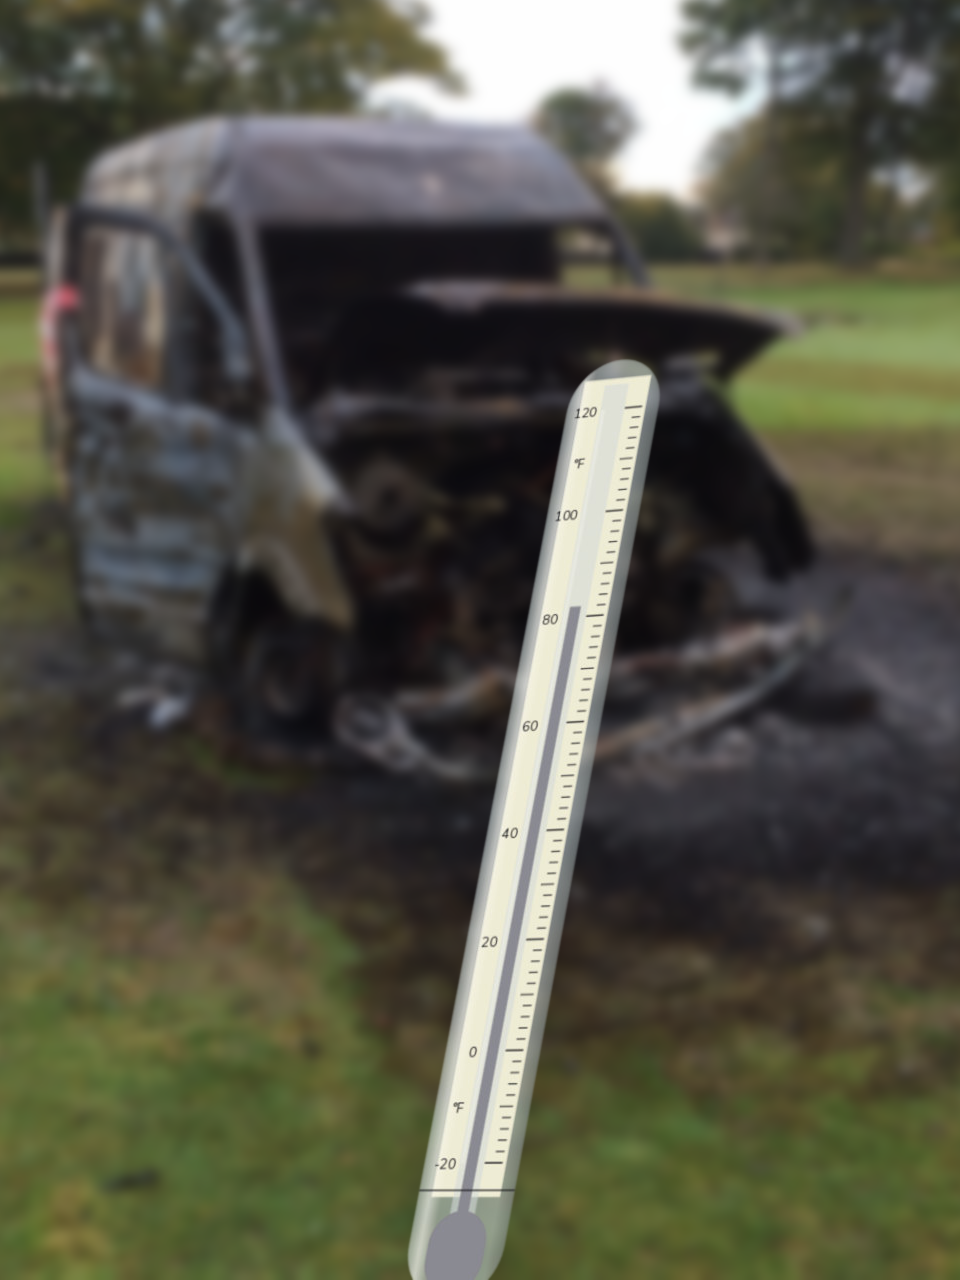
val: 82 °F
